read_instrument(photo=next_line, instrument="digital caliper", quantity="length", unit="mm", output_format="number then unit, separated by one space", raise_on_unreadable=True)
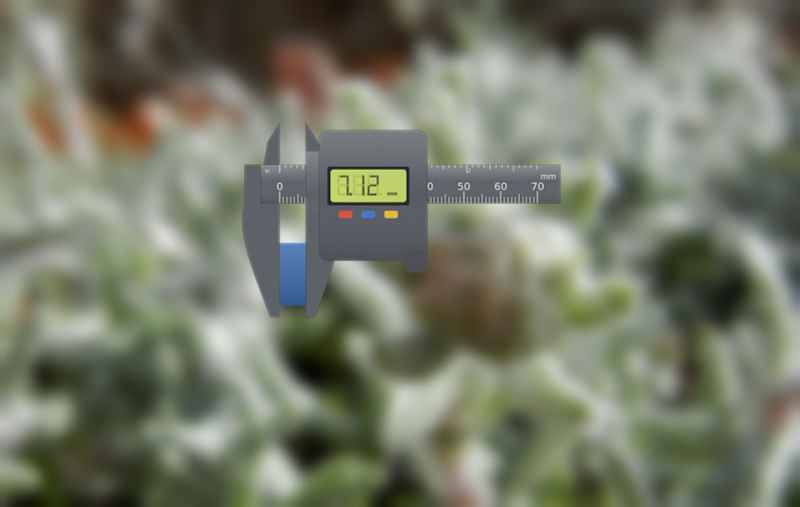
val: 7.12 mm
